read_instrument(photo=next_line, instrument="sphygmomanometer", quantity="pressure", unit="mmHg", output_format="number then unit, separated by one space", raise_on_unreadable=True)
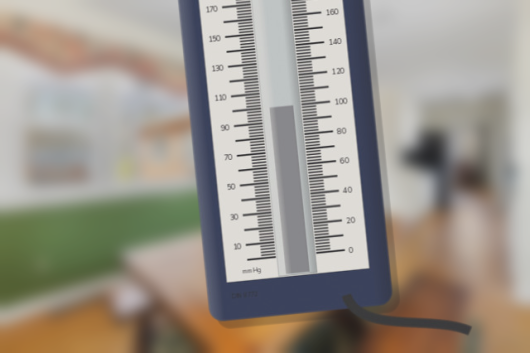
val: 100 mmHg
